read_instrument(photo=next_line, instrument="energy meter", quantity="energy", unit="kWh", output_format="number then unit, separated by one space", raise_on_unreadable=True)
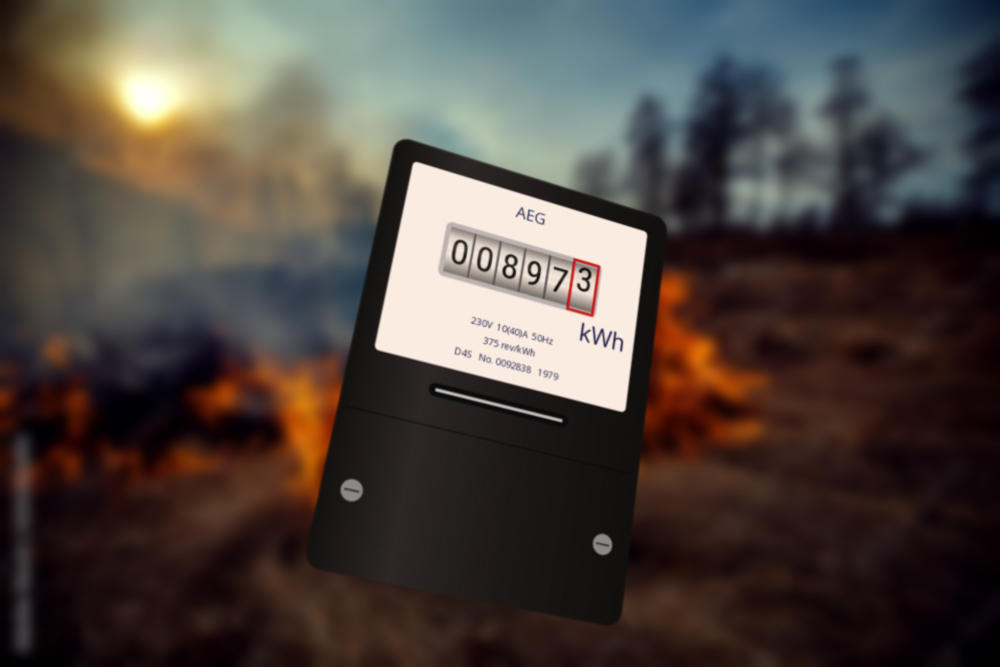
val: 897.3 kWh
